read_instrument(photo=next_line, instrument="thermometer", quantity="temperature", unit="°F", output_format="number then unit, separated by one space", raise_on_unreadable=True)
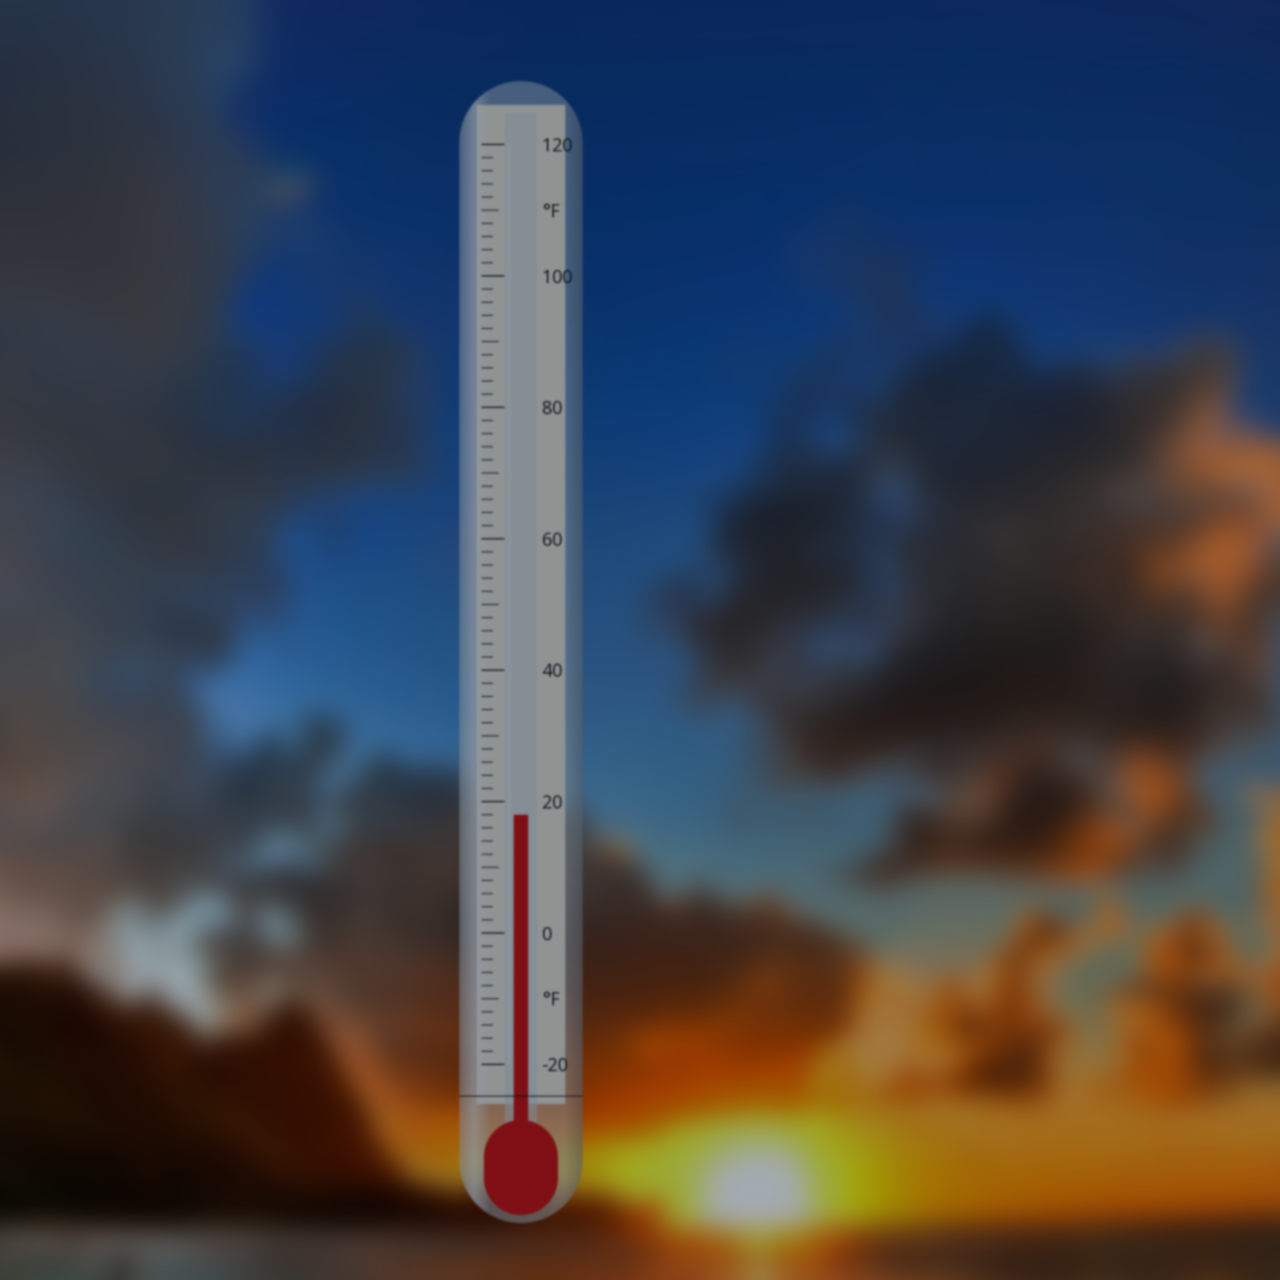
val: 18 °F
